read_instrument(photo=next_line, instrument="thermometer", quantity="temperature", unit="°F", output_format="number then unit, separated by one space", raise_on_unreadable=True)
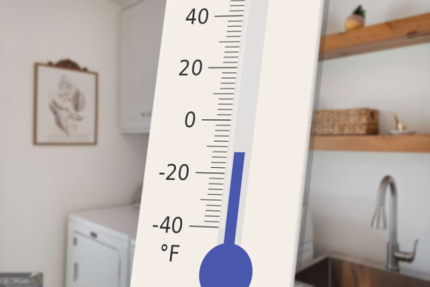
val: -12 °F
